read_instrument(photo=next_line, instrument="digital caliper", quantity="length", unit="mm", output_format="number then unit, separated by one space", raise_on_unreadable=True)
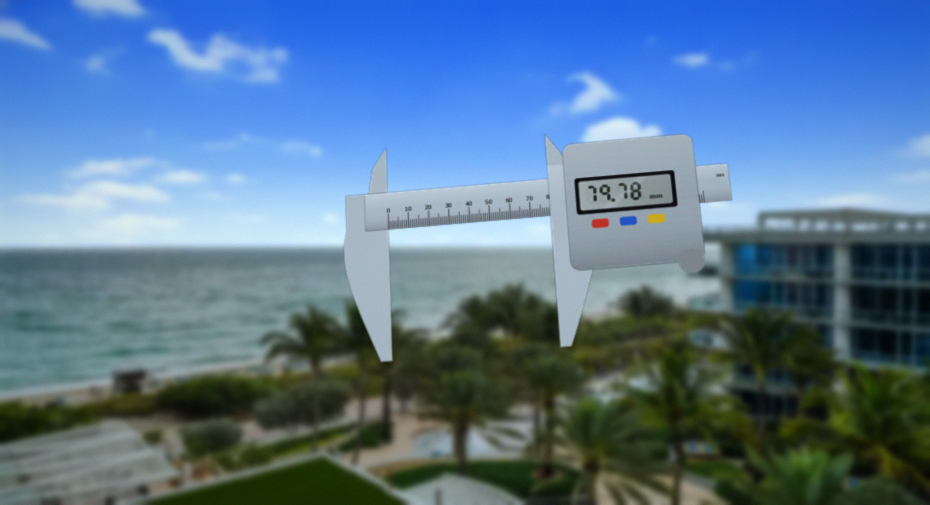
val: 79.78 mm
